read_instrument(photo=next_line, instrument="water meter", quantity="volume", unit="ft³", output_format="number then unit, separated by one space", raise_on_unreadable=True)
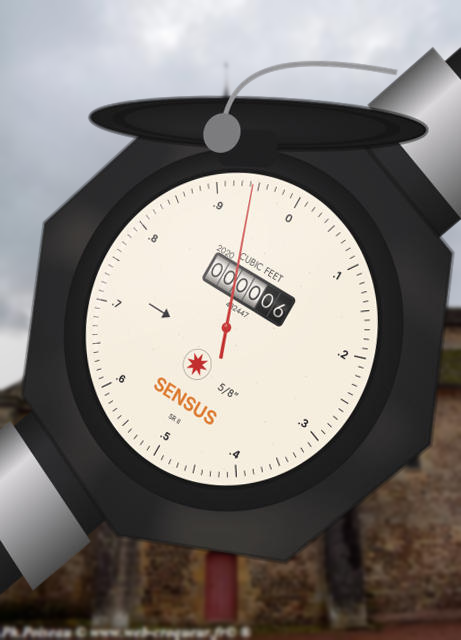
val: 5.94 ft³
